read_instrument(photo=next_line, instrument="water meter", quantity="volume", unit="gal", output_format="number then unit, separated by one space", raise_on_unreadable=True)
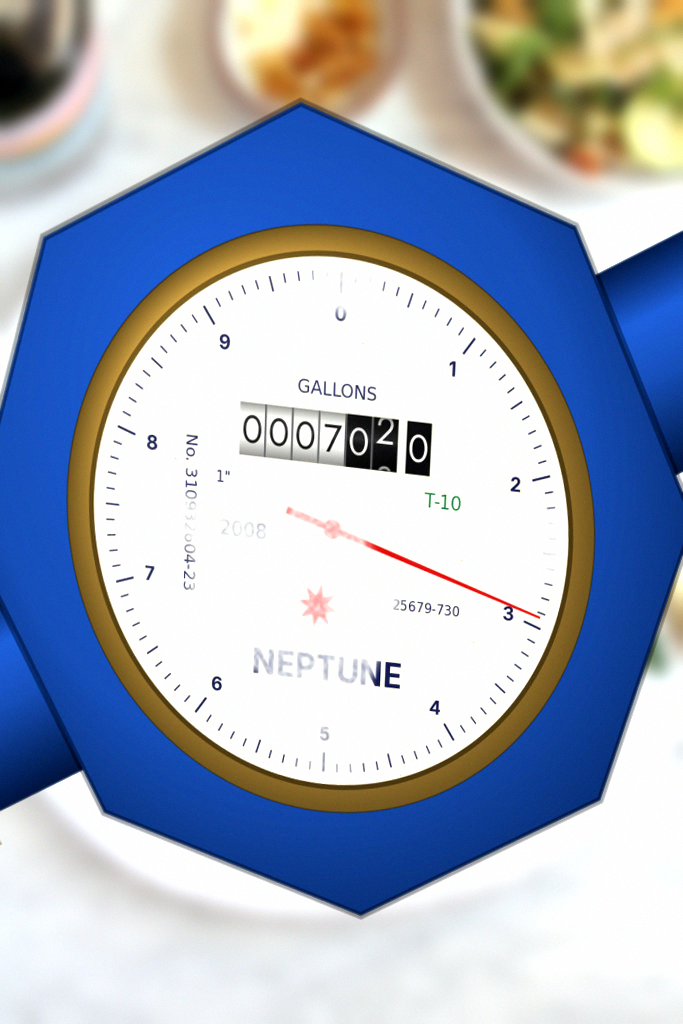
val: 7022.9 gal
